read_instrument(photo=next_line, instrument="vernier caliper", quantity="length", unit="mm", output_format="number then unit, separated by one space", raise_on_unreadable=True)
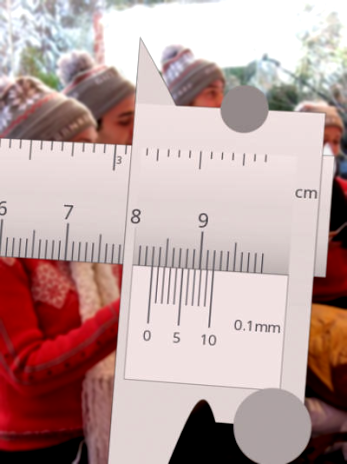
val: 83.0 mm
